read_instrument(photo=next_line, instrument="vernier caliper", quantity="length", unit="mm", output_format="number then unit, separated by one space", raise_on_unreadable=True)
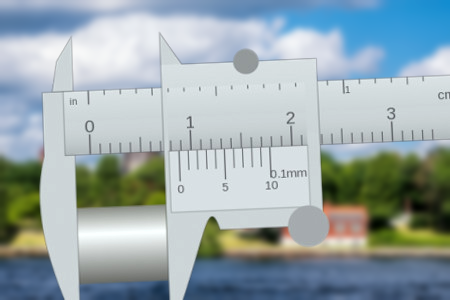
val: 8.8 mm
